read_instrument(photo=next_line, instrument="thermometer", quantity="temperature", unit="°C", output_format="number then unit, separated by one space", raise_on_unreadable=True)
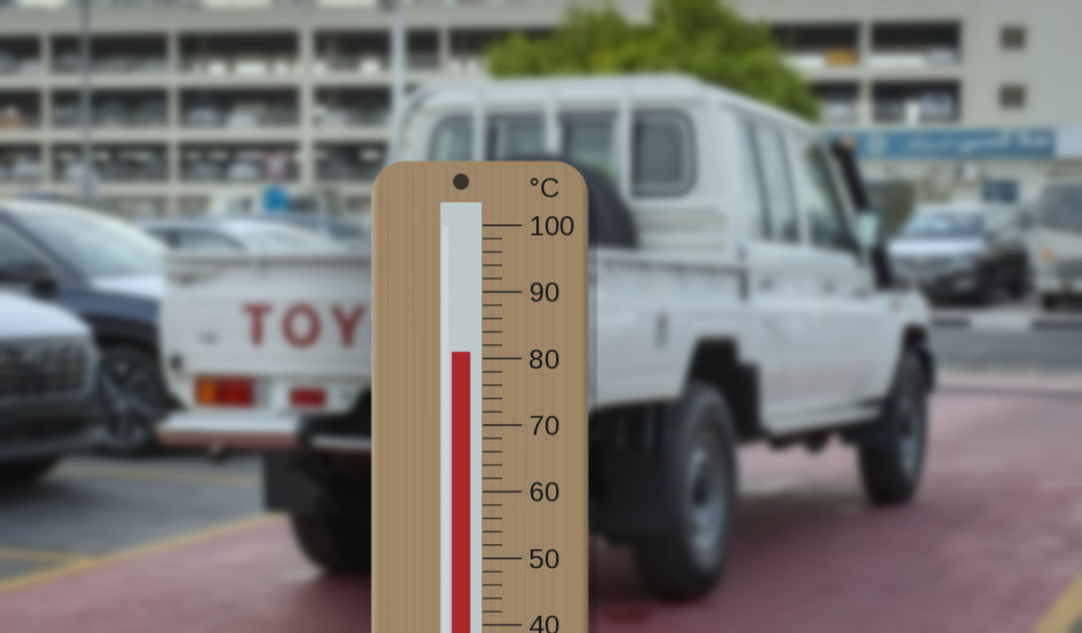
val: 81 °C
